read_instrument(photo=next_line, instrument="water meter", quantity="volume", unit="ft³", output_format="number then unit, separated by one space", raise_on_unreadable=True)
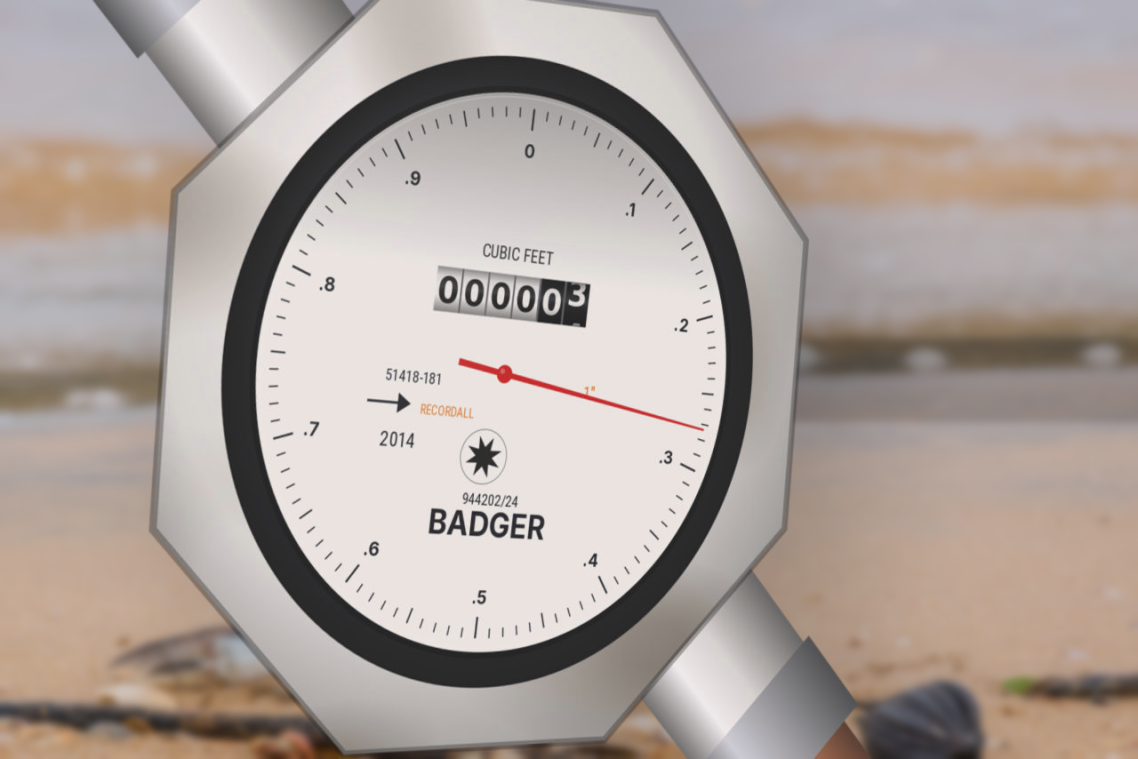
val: 3.27 ft³
